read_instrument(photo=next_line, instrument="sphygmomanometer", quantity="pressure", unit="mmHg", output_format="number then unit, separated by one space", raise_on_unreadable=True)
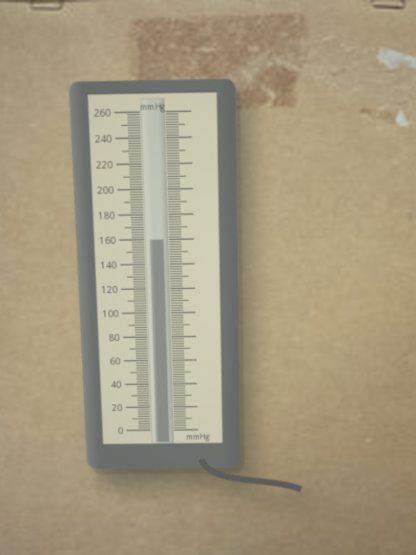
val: 160 mmHg
